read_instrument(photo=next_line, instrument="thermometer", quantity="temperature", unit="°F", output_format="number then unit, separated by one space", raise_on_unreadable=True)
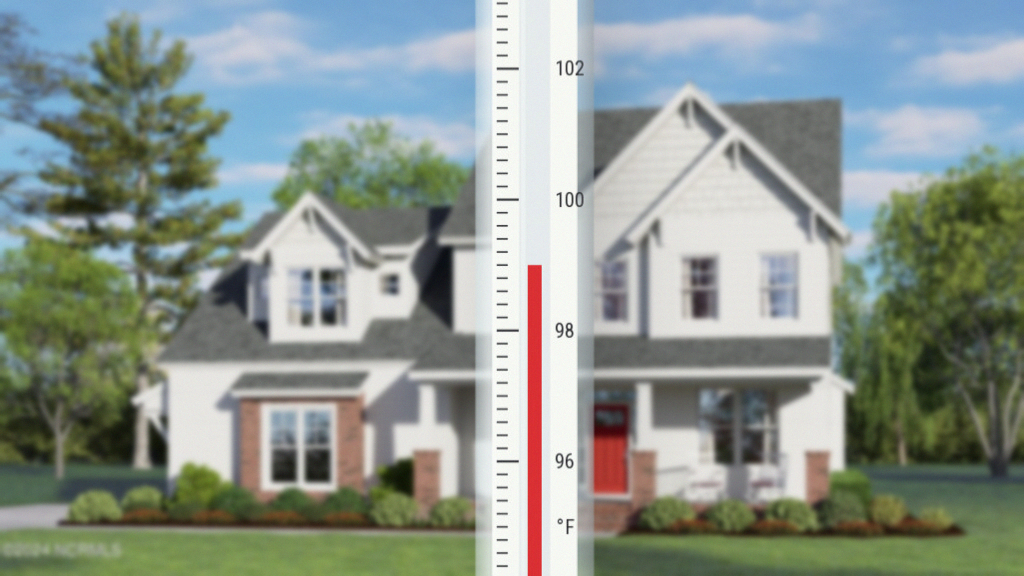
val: 99 °F
